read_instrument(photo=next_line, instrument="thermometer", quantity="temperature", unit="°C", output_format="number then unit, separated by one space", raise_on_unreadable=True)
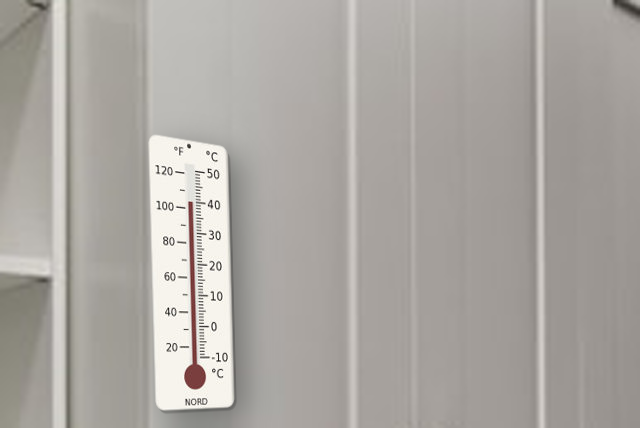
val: 40 °C
